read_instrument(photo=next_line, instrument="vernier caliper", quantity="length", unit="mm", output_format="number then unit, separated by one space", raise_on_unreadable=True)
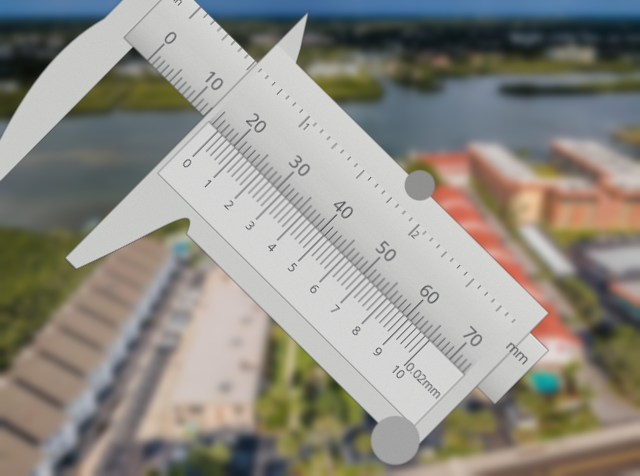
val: 16.4 mm
